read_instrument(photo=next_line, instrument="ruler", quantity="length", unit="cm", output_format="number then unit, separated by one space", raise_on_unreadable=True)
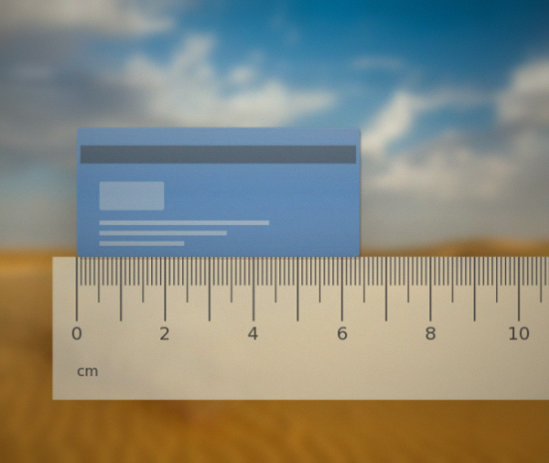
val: 6.4 cm
